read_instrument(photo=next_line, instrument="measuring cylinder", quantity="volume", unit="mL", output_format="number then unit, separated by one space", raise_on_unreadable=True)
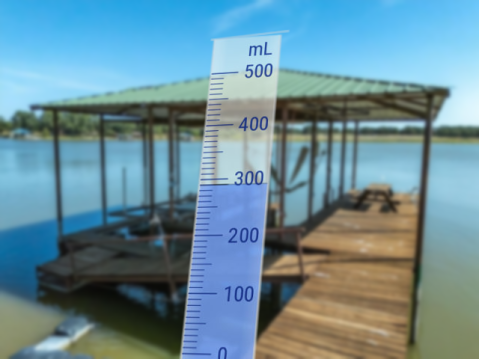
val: 290 mL
